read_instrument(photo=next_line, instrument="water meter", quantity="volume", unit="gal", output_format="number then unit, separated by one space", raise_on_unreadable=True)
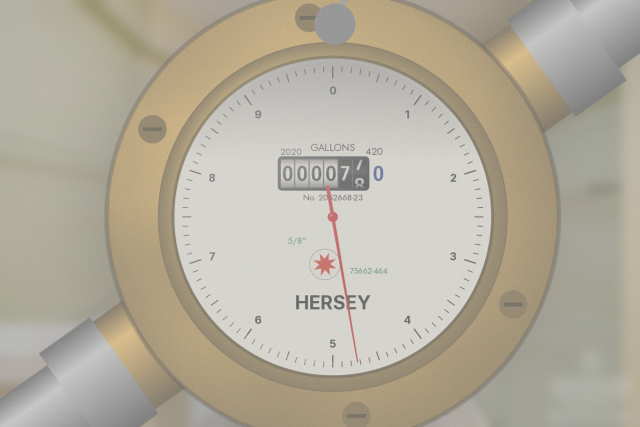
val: 774.7 gal
